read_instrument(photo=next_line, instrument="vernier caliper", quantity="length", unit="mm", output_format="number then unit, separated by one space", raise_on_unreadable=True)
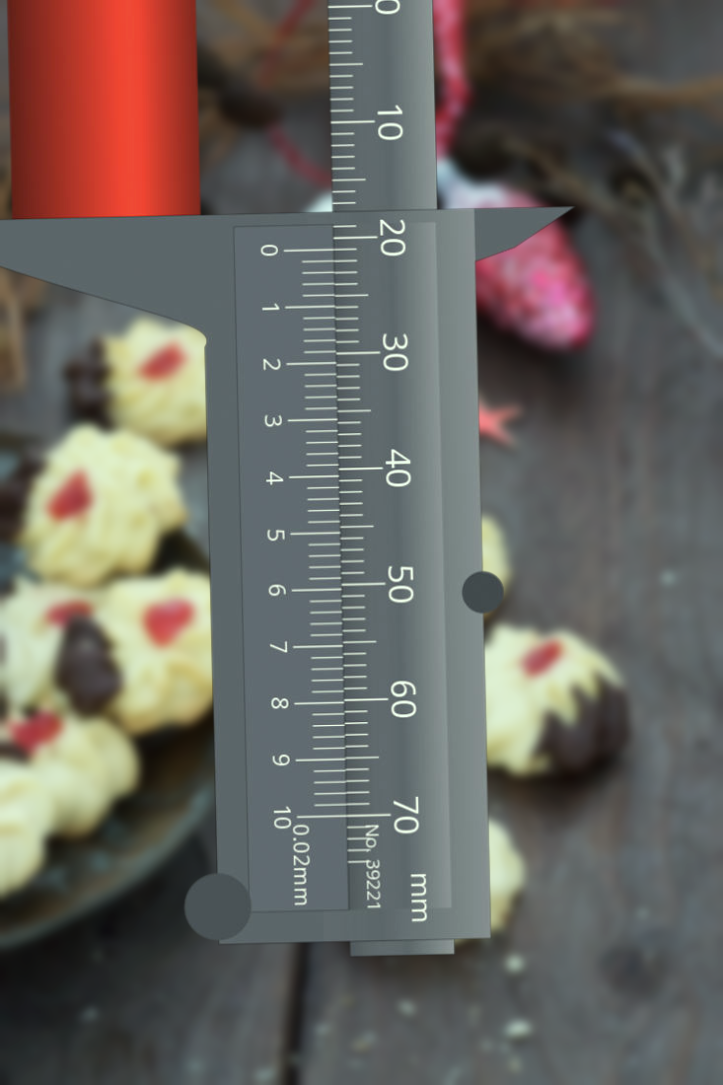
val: 21.0 mm
